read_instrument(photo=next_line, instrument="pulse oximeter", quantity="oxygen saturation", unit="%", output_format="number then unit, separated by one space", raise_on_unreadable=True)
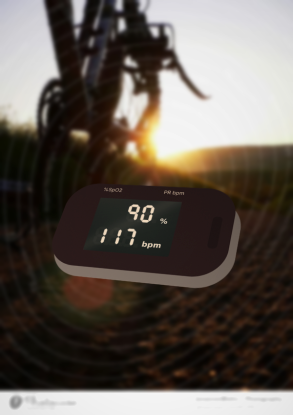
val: 90 %
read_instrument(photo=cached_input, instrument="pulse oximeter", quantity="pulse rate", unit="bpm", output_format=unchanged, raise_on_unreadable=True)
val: 117 bpm
